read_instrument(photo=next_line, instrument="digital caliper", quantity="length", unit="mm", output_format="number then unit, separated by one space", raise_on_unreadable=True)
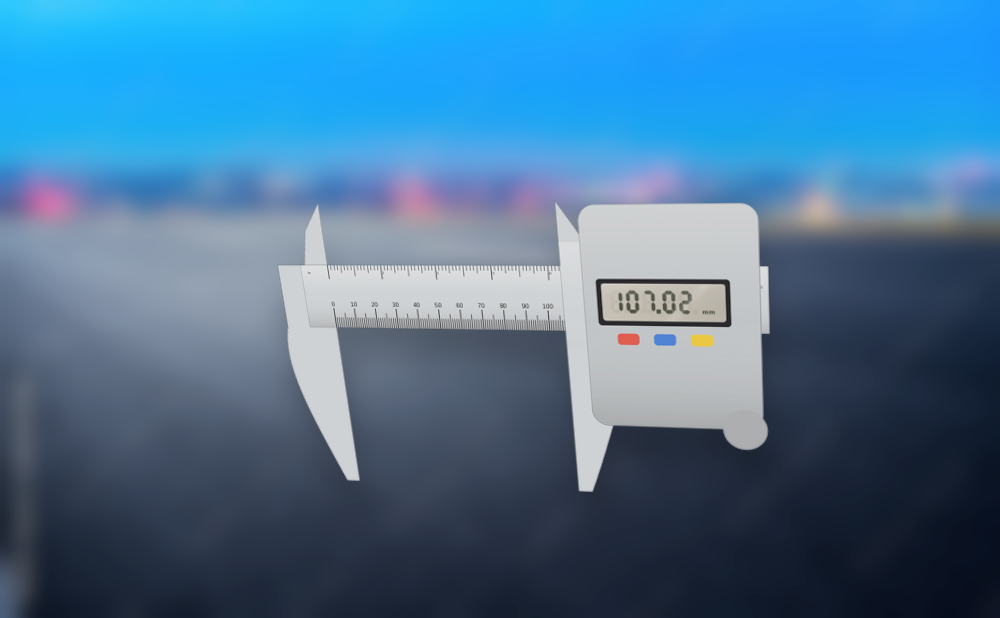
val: 107.02 mm
